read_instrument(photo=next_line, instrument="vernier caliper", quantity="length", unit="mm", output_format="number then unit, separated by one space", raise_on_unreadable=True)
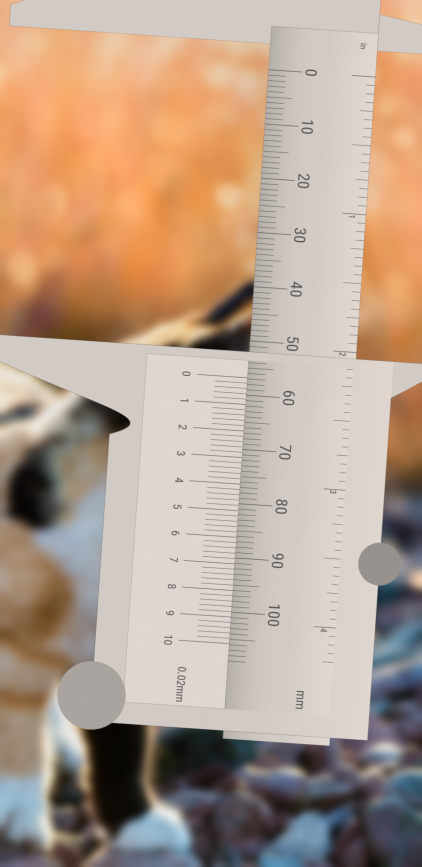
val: 56.8 mm
